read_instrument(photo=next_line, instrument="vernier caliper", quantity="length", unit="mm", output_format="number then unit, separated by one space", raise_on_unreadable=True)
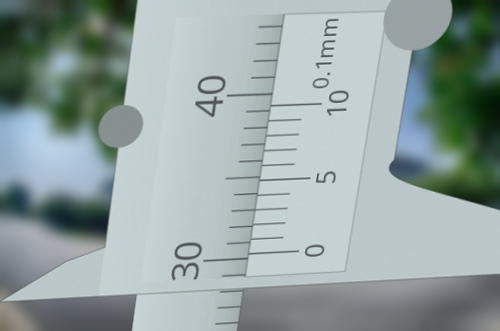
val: 30.3 mm
